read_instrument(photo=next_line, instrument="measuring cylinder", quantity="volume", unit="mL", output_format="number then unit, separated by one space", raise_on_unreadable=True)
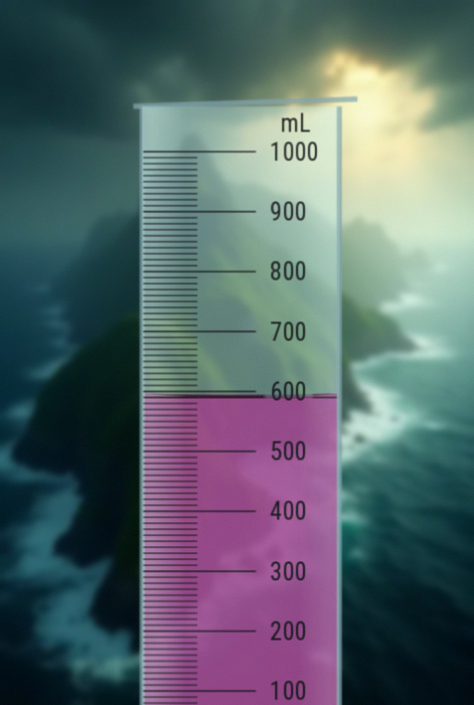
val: 590 mL
